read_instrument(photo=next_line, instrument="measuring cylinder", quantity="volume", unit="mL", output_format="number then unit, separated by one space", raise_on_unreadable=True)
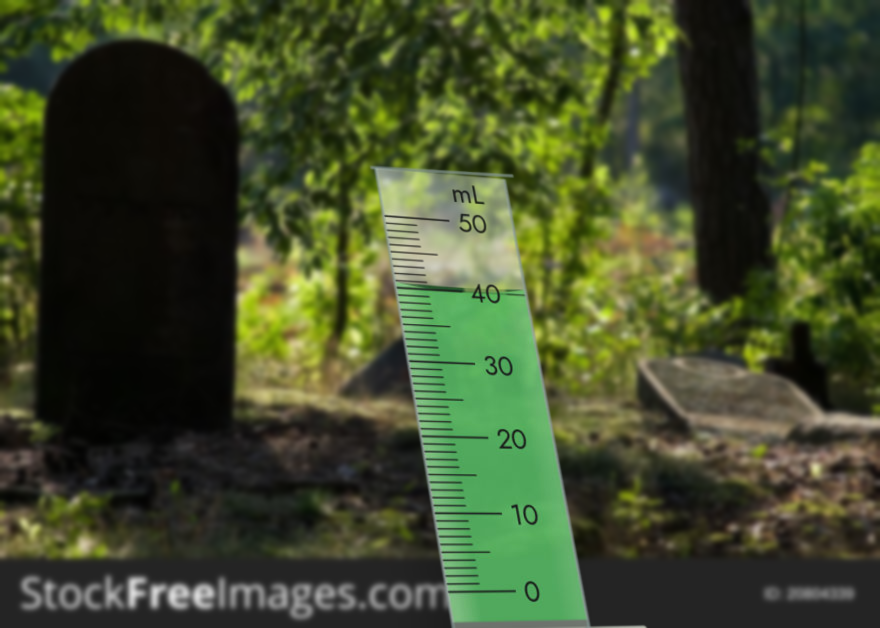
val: 40 mL
